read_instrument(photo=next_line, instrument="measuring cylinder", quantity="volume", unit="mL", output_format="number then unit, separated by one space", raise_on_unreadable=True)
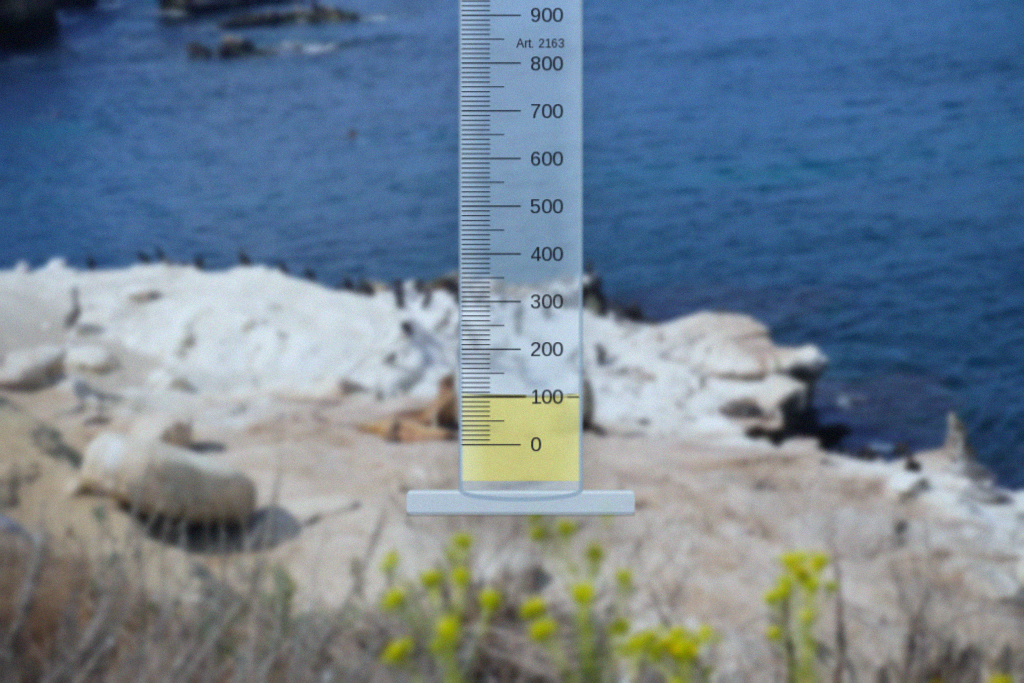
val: 100 mL
